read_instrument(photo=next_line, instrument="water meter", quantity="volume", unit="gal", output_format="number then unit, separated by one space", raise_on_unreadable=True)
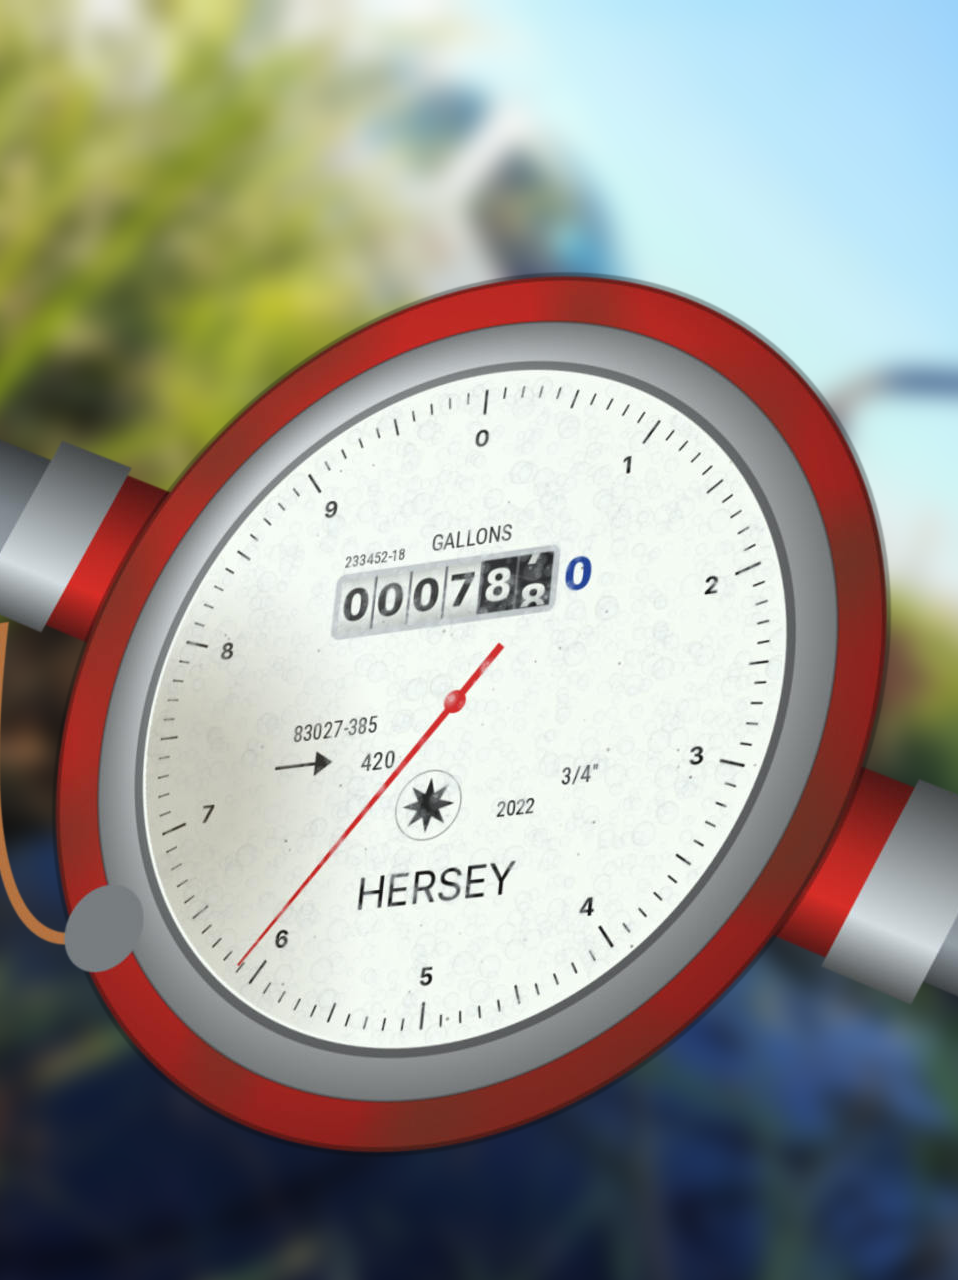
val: 7876.1 gal
